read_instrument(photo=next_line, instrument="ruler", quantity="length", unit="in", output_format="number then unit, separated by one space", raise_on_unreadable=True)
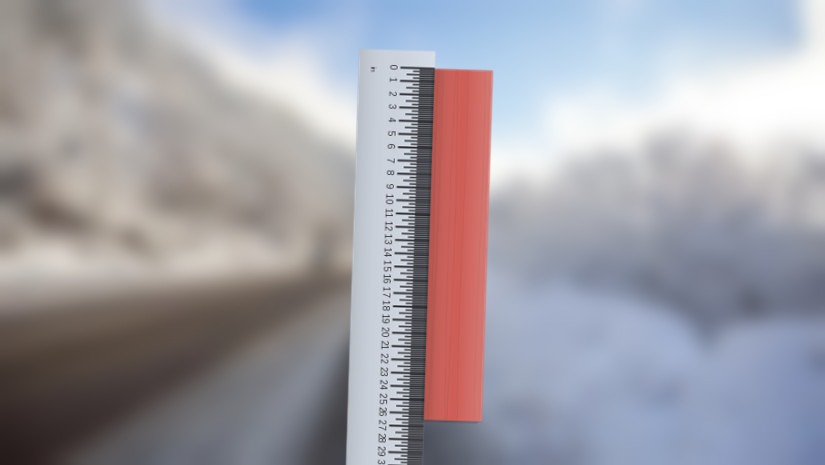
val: 26.5 in
